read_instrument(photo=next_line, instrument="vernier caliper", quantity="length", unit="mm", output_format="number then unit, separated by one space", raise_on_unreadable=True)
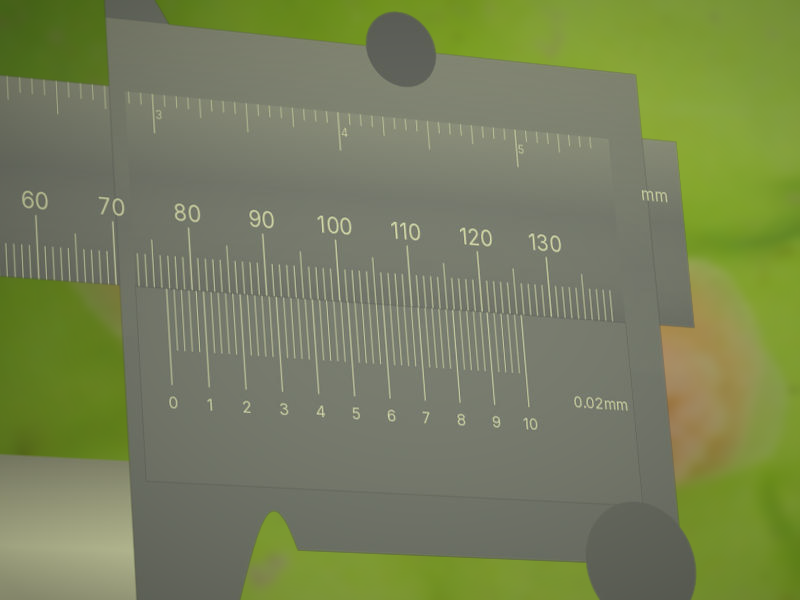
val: 76.6 mm
